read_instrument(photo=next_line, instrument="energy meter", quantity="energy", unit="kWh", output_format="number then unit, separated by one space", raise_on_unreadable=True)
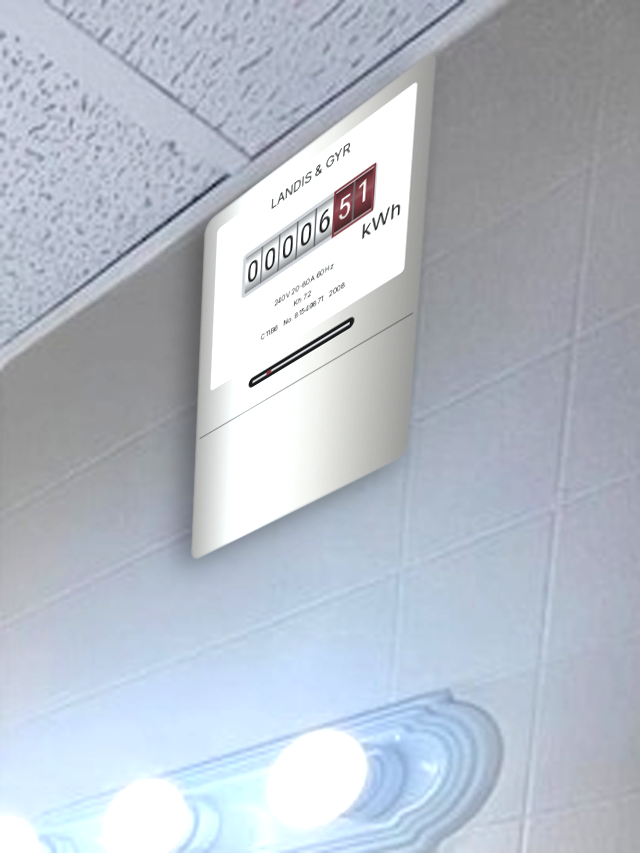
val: 6.51 kWh
